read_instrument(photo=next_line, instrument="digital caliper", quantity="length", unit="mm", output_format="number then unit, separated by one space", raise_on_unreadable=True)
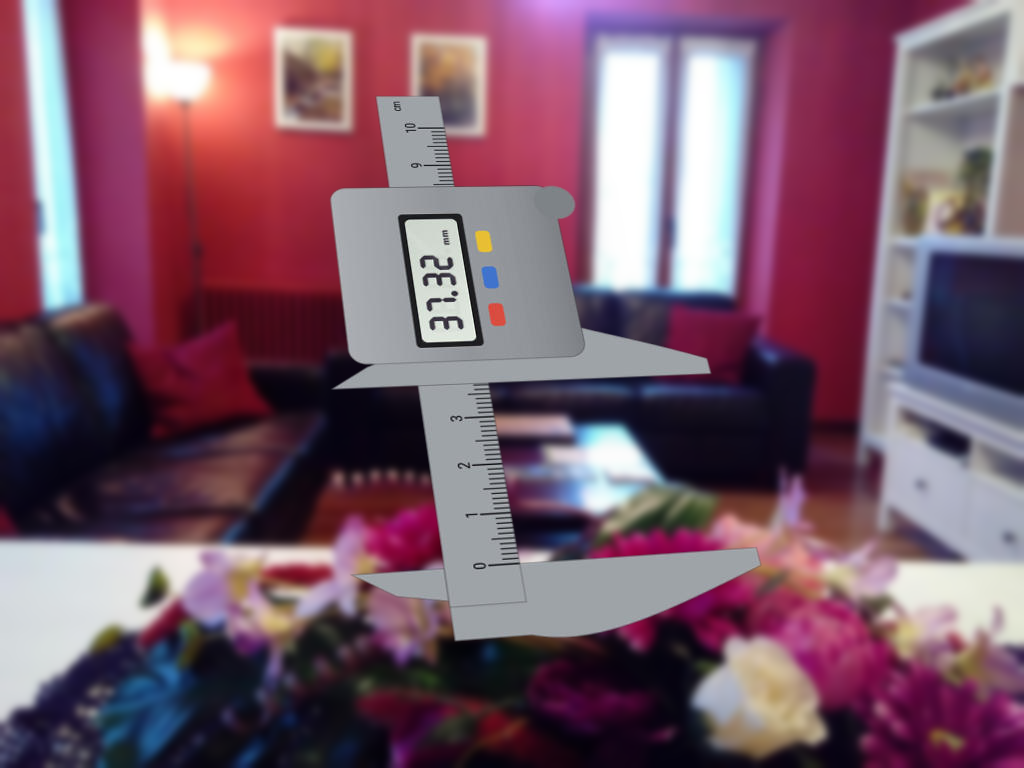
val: 37.32 mm
